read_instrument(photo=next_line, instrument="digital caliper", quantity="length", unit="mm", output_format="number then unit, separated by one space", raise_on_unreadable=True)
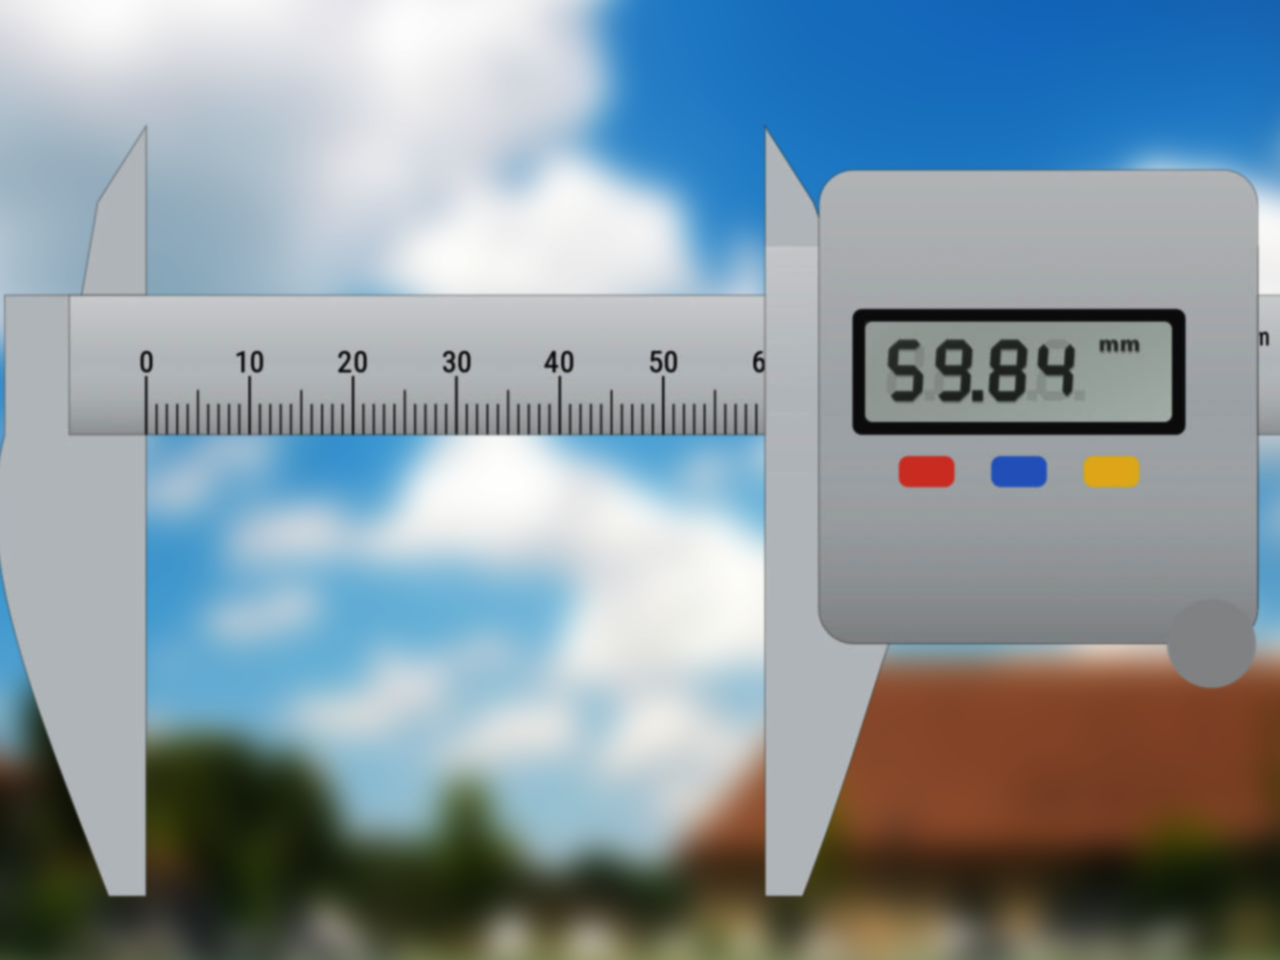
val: 59.84 mm
